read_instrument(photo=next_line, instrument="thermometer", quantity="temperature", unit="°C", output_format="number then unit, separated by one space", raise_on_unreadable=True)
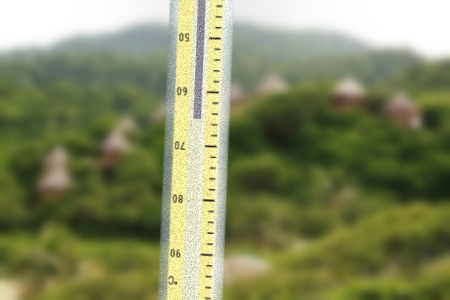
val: 65 °C
